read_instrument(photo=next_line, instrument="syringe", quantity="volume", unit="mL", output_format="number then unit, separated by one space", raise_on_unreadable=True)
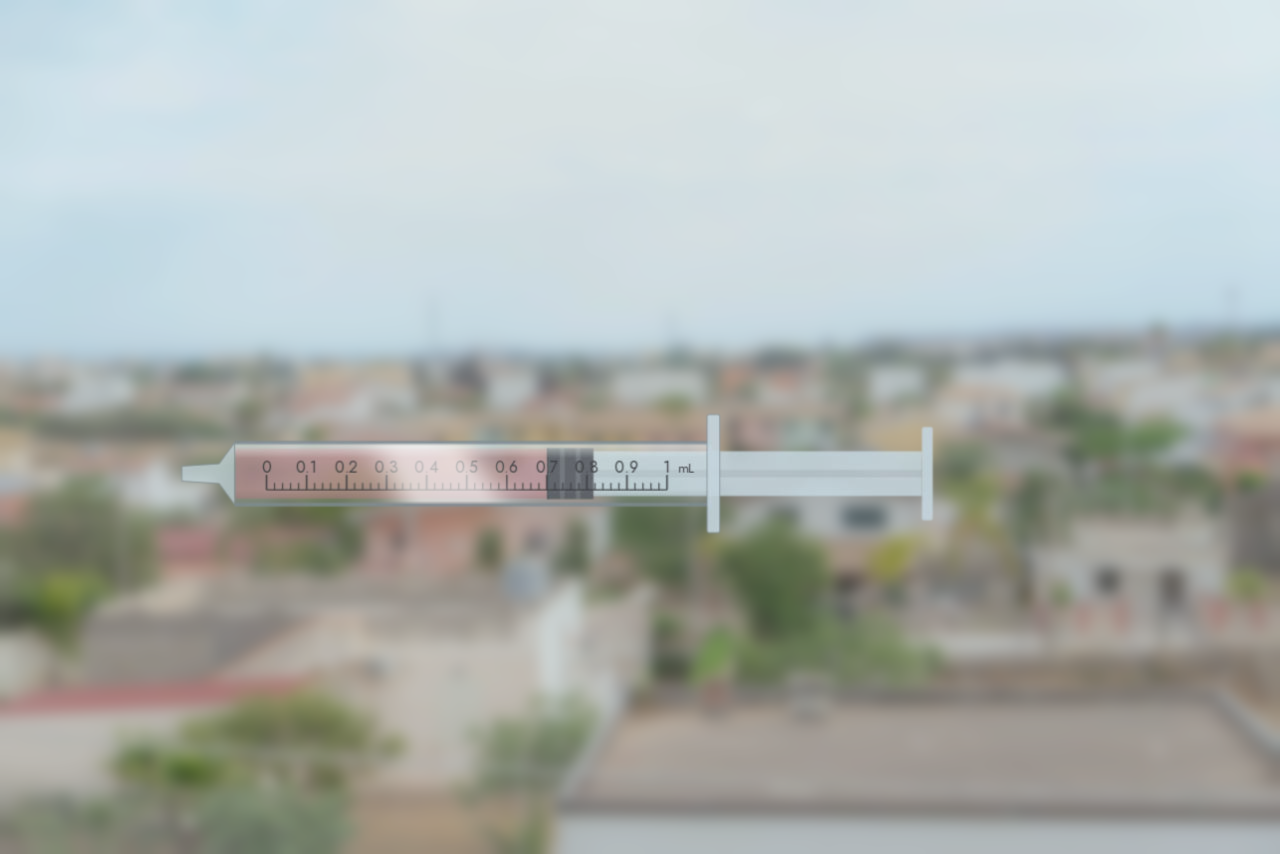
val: 0.7 mL
